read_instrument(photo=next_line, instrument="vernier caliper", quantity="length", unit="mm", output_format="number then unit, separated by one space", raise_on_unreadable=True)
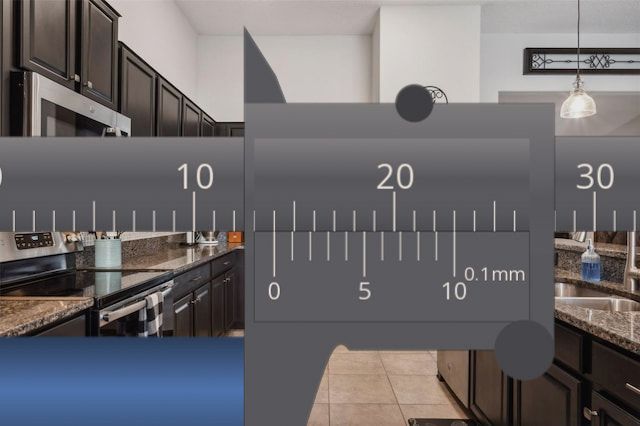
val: 14.0 mm
